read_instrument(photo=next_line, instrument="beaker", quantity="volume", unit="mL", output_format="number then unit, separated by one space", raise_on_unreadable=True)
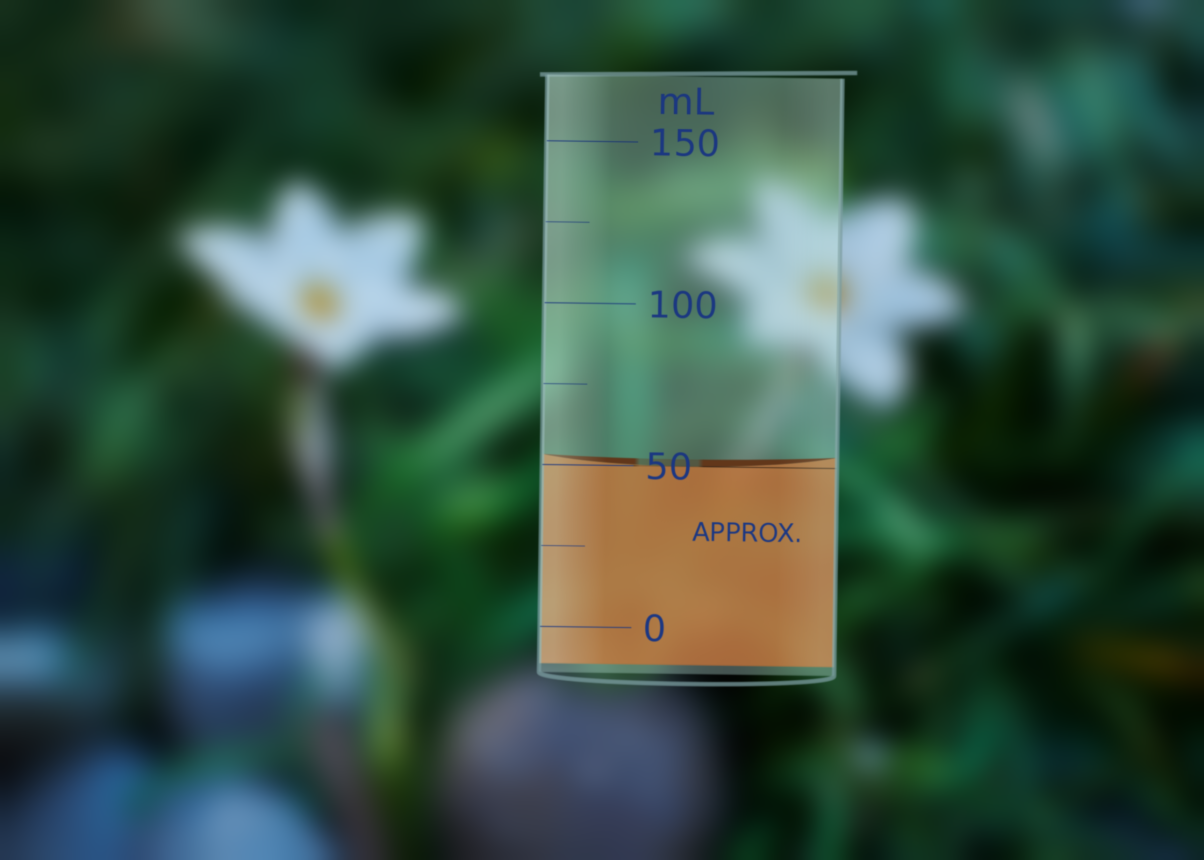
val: 50 mL
